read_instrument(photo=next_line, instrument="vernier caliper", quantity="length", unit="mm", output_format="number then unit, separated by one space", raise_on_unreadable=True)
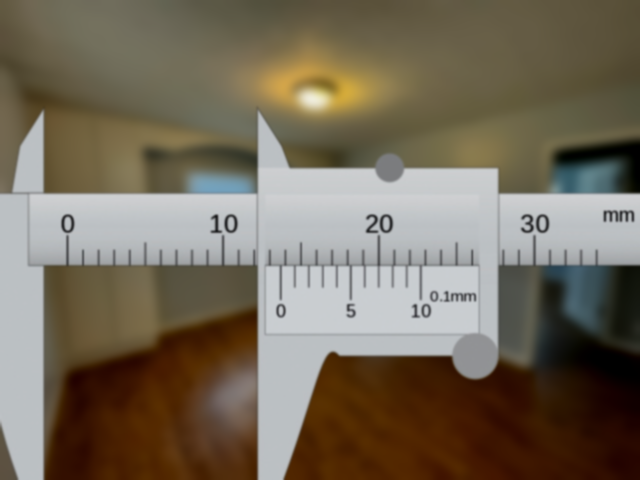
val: 13.7 mm
